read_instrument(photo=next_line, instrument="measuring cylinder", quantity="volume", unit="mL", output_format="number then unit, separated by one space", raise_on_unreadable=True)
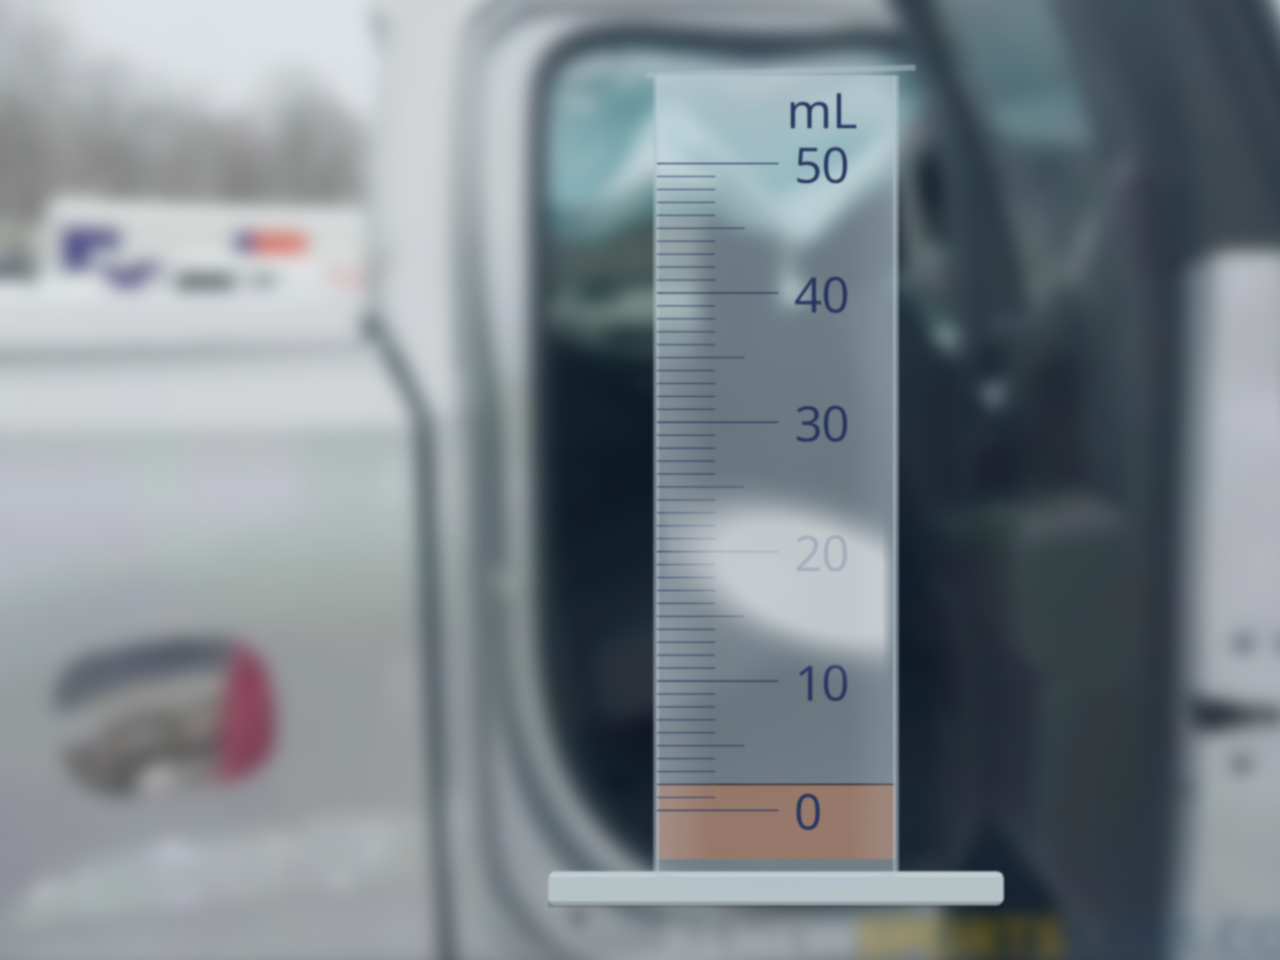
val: 2 mL
